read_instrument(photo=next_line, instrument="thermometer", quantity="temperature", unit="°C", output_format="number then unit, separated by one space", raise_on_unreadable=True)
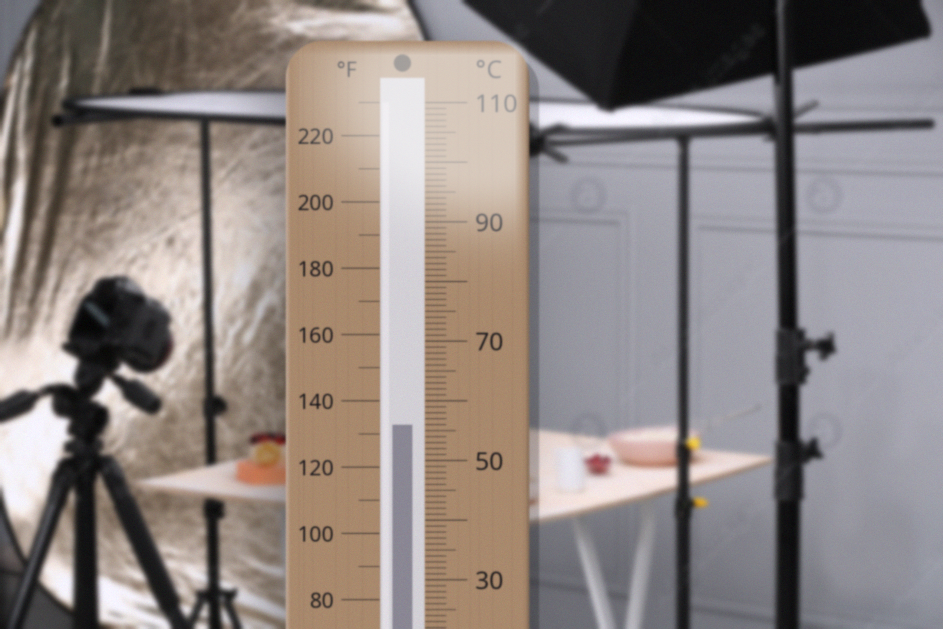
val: 56 °C
